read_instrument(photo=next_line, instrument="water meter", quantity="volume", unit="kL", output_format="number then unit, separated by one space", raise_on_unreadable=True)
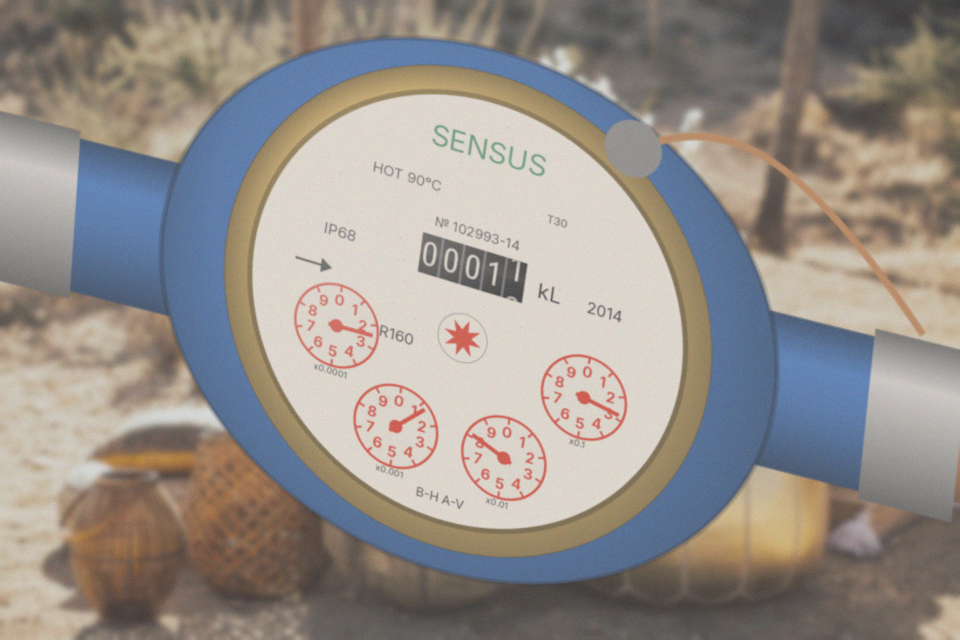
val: 11.2812 kL
